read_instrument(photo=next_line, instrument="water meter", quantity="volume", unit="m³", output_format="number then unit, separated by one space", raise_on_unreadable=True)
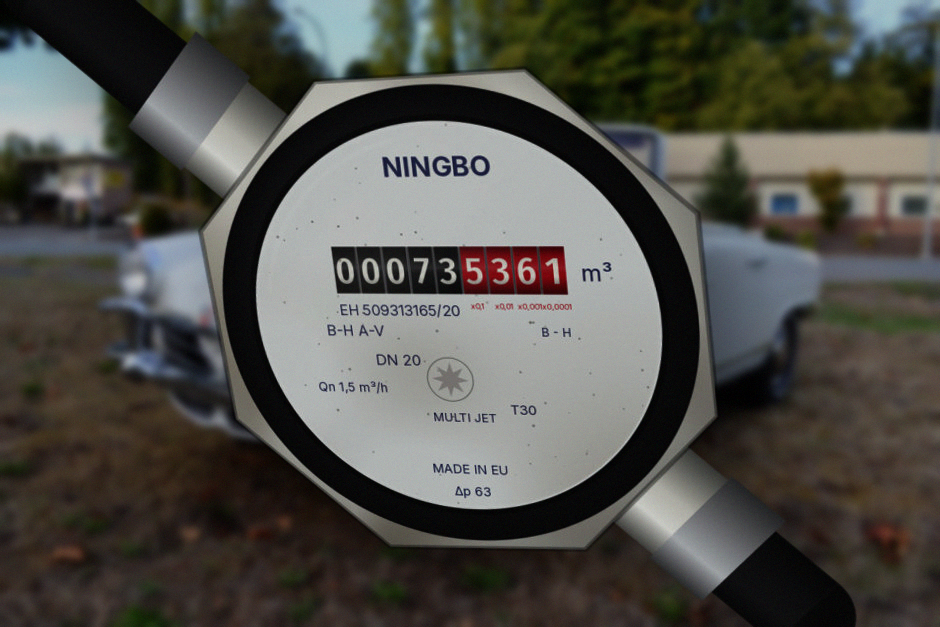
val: 73.5361 m³
